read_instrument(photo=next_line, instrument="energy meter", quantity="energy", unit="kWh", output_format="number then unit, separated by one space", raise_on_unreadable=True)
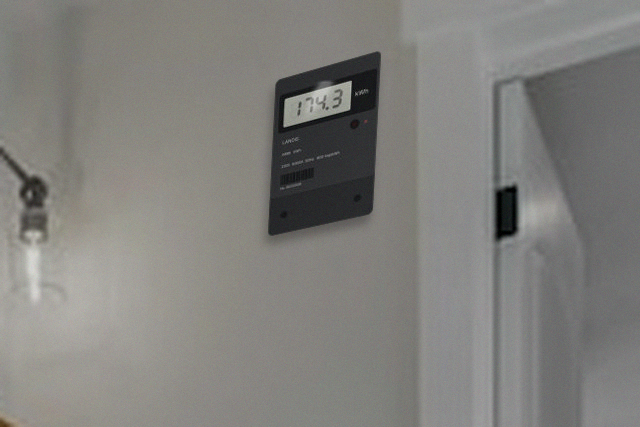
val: 174.3 kWh
